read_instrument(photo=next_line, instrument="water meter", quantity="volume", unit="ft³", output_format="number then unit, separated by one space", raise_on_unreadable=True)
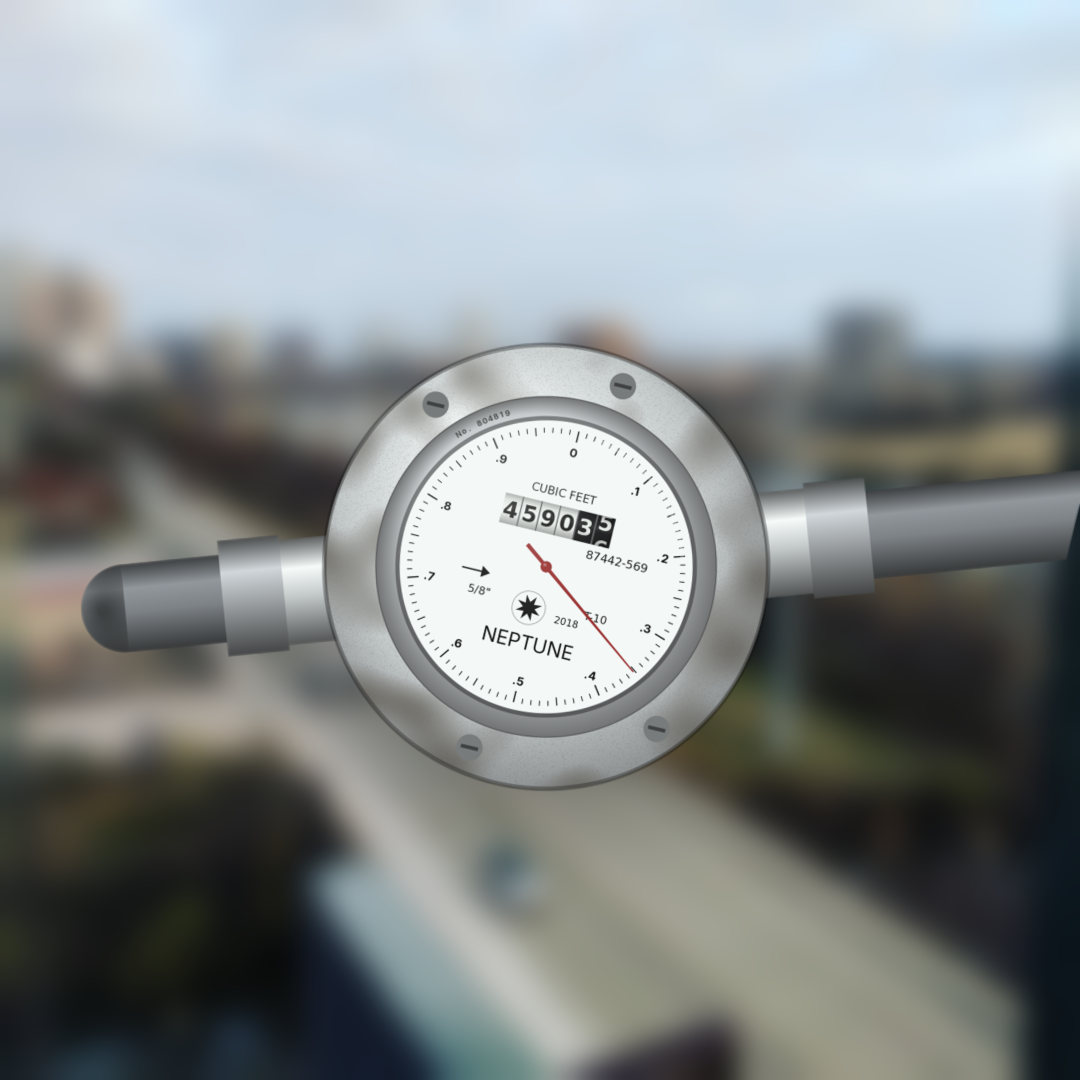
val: 459035.35 ft³
